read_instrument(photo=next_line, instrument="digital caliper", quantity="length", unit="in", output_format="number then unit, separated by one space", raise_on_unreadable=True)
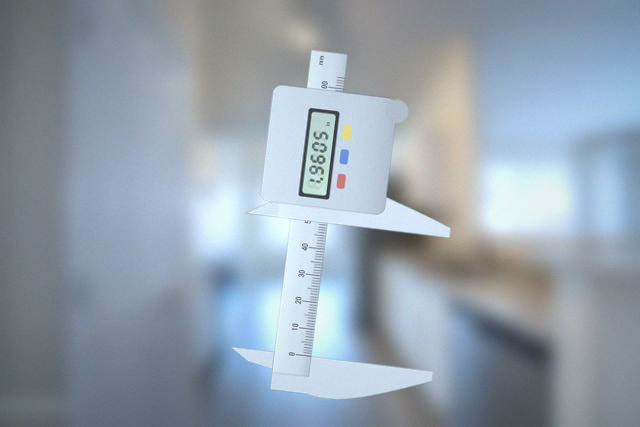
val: 1.9605 in
